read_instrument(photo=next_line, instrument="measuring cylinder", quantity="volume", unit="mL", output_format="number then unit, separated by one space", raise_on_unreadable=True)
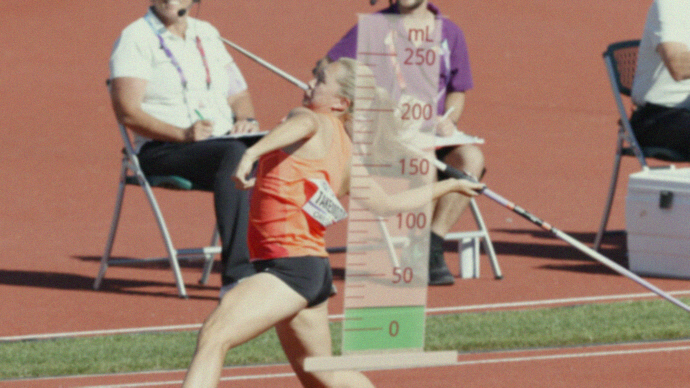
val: 20 mL
